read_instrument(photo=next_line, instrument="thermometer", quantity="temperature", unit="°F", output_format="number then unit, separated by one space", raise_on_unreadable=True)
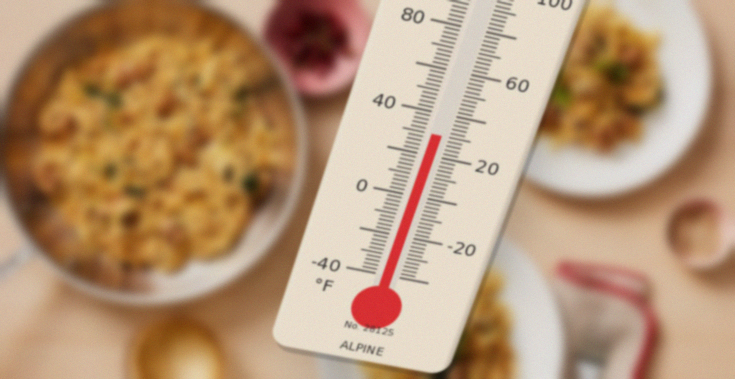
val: 30 °F
